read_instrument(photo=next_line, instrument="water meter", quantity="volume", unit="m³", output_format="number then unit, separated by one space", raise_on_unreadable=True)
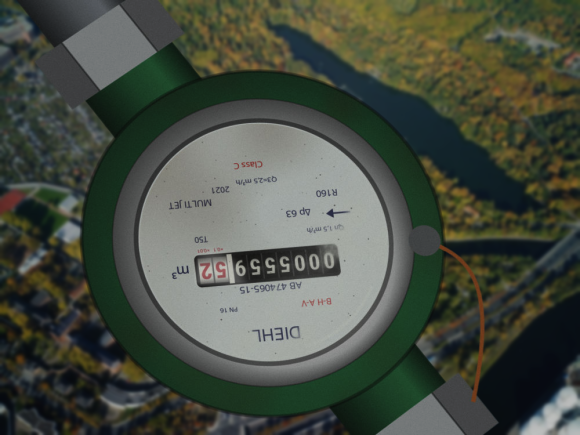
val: 5559.52 m³
